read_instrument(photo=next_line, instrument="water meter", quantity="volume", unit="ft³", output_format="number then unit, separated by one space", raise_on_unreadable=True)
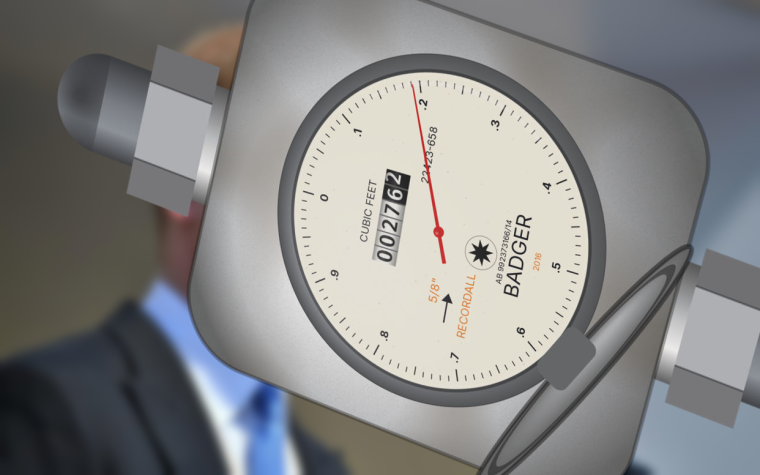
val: 2762.19 ft³
